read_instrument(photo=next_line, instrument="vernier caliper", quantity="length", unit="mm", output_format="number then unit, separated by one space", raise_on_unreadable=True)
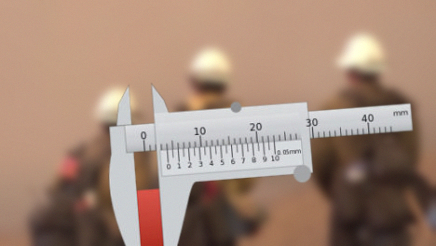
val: 4.0 mm
